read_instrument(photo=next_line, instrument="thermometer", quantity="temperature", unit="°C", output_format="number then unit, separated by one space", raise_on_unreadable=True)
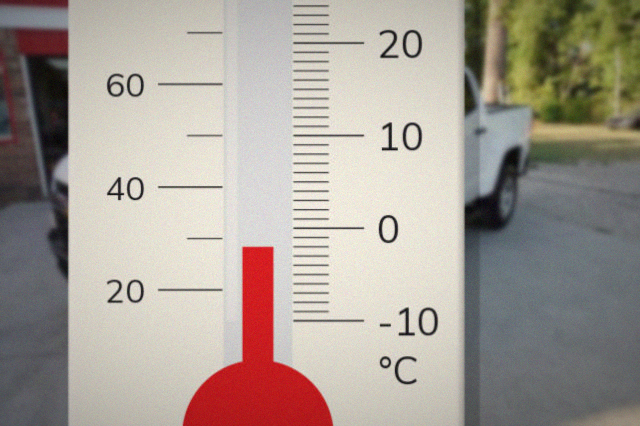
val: -2 °C
